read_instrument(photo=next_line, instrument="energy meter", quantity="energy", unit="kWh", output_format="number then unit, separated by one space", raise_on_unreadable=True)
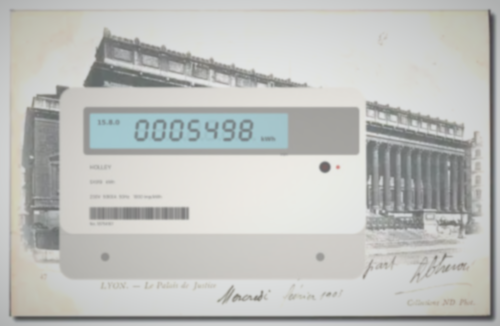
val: 5498 kWh
